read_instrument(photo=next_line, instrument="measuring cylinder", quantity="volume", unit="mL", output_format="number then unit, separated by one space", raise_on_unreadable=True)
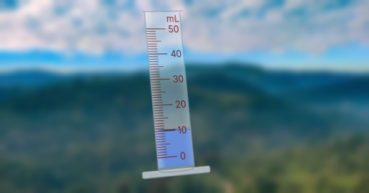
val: 10 mL
